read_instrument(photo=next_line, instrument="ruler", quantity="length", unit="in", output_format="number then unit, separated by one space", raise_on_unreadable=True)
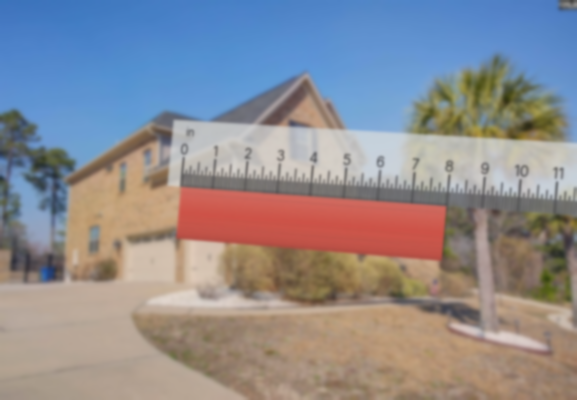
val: 8 in
